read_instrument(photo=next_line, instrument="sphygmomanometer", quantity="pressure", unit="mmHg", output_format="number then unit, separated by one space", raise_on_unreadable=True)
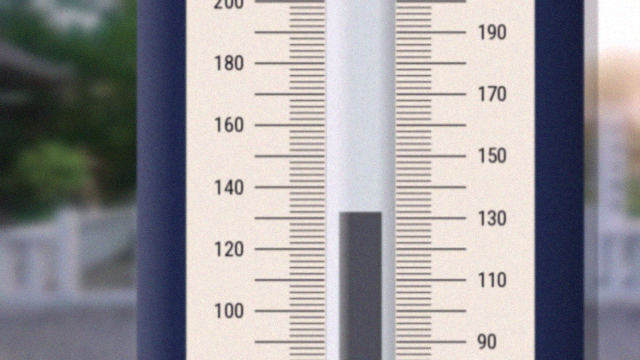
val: 132 mmHg
